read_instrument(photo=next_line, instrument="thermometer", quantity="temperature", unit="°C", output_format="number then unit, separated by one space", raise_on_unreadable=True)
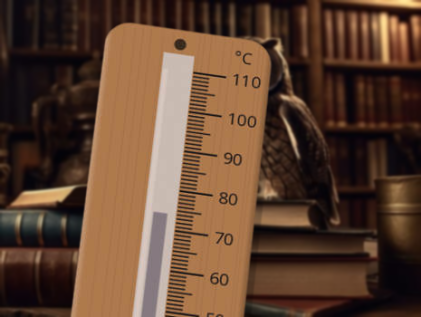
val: 74 °C
